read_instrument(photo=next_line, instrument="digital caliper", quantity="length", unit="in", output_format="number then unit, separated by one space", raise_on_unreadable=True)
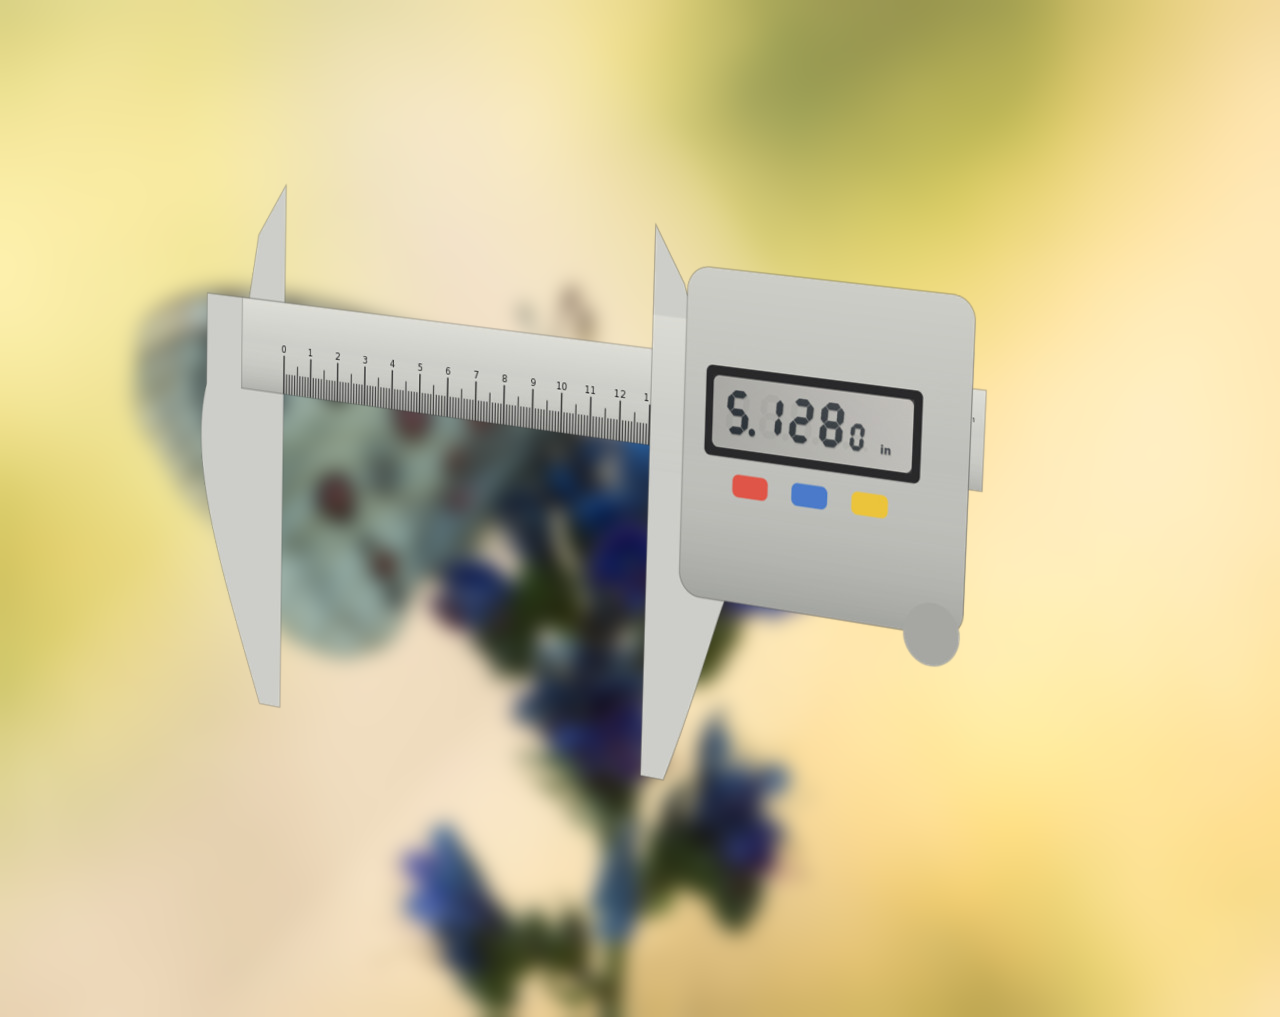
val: 5.1280 in
